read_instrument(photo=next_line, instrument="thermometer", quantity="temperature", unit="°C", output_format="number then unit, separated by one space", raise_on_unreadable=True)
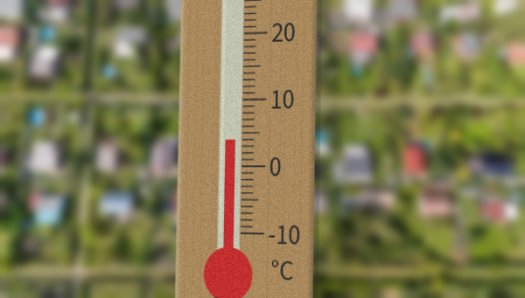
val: 4 °C
